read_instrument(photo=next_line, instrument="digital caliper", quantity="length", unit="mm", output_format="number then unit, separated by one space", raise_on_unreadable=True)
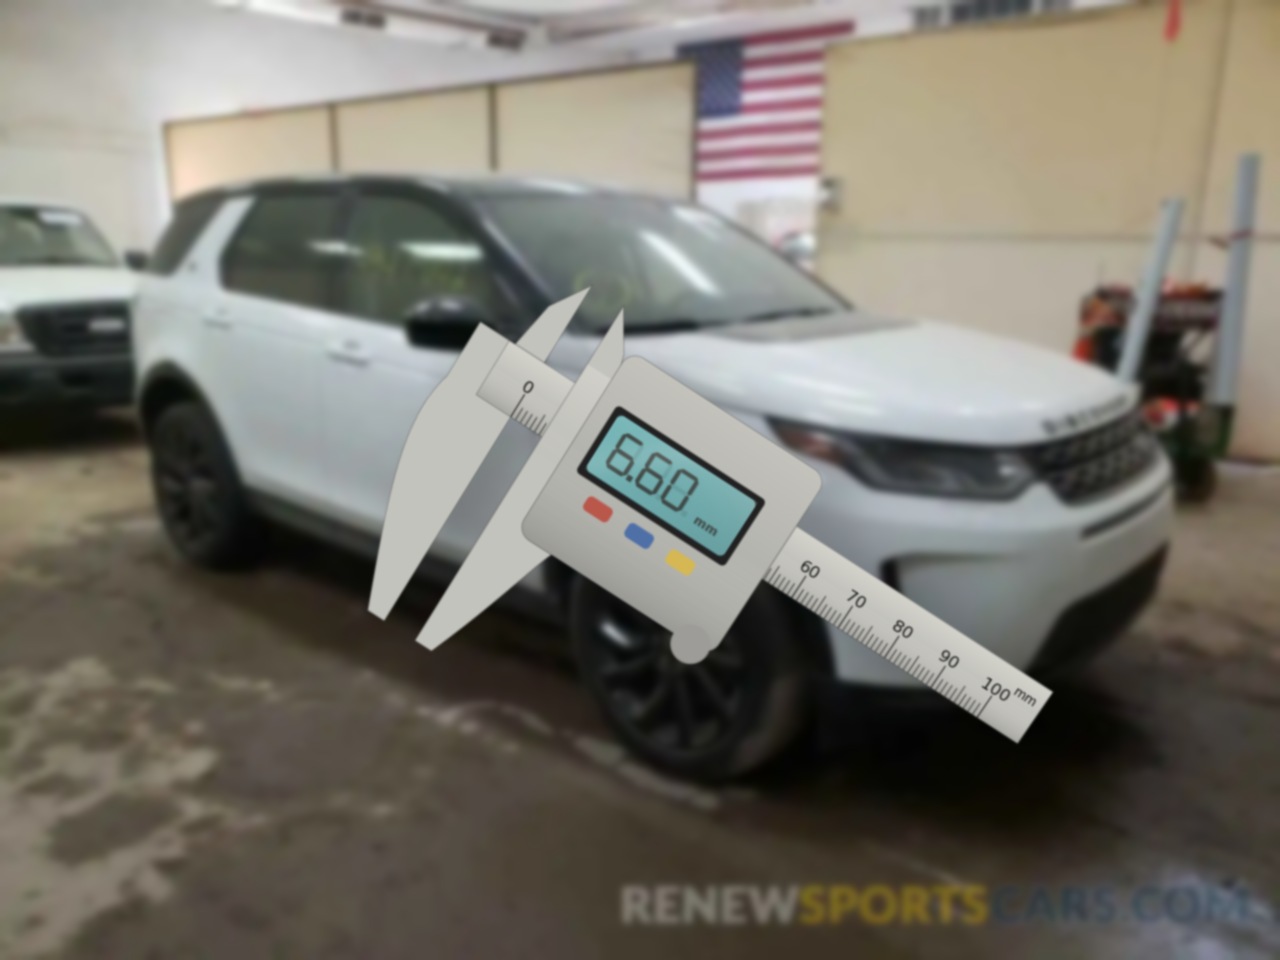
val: 6.60 mm
